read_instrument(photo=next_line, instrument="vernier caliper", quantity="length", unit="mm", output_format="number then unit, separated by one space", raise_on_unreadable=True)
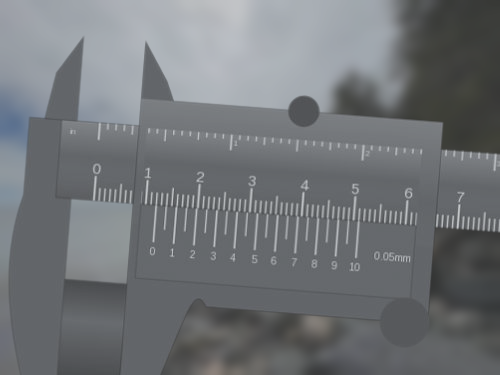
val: 12.0 mm
